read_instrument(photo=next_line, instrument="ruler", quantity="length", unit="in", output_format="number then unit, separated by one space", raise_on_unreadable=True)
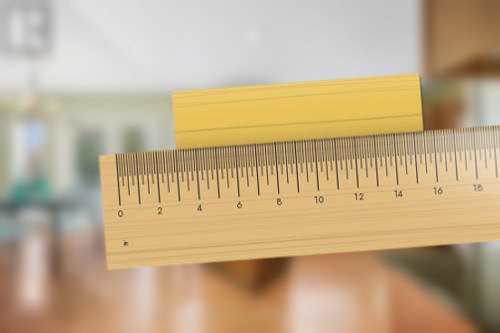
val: 12.5 in
